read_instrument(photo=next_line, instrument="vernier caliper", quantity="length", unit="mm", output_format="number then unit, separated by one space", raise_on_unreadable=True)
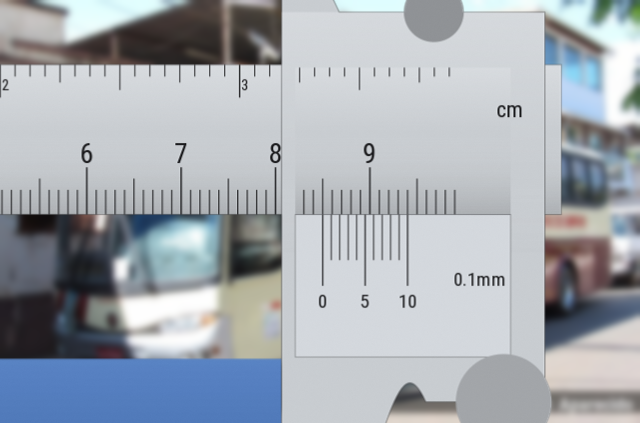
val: 85.0 mm
